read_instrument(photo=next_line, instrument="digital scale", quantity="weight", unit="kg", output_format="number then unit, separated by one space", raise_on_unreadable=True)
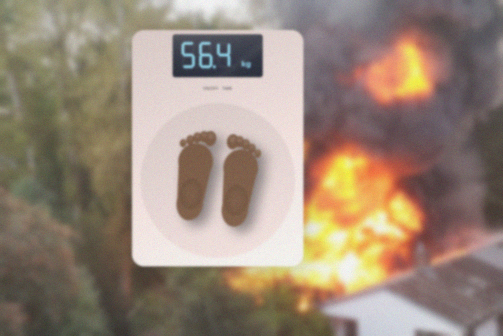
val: 56.4 kg
